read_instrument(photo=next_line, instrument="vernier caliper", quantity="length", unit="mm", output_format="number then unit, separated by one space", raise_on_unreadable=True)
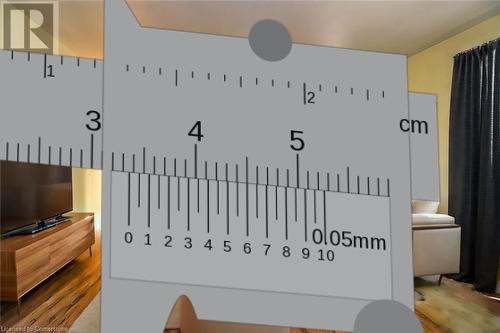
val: 33.6 mm
